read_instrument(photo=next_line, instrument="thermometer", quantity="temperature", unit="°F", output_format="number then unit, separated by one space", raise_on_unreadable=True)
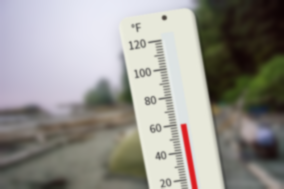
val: 60 °F
